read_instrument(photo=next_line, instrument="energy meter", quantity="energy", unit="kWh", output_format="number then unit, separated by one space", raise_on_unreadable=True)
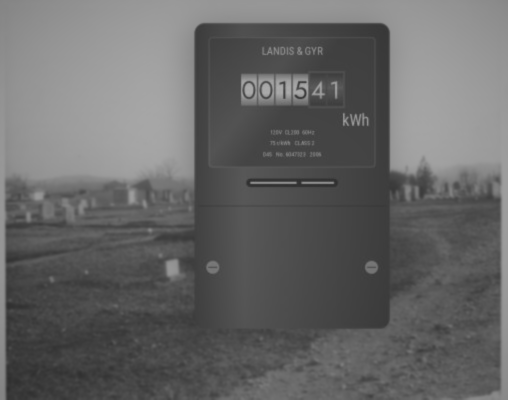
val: 15.41 kWh
